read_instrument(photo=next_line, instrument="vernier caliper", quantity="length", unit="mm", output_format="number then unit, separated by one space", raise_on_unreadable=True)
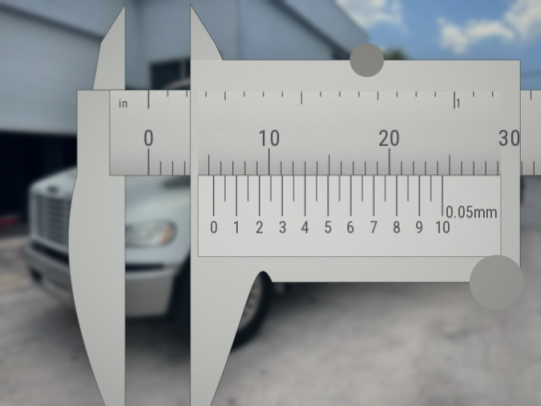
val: 5.4 mm
